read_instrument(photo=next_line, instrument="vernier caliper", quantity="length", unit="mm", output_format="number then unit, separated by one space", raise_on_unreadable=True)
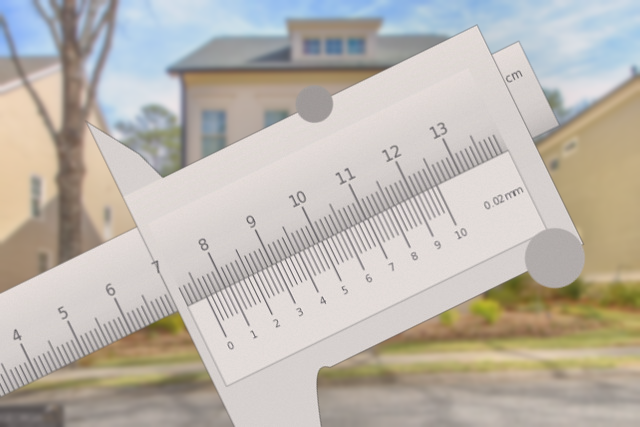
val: 76.0 mm
